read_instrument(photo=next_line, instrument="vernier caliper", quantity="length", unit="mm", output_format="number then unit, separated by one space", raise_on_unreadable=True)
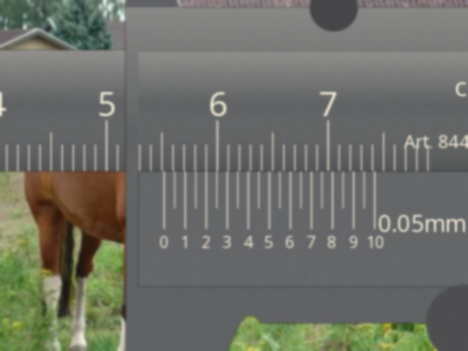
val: 55.2 mm
